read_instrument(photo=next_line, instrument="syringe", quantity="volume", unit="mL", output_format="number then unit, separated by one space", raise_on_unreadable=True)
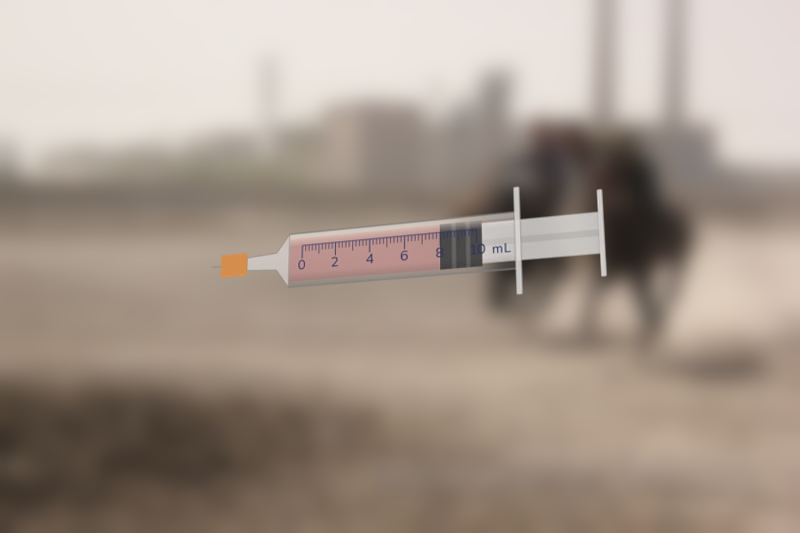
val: 8 mL
